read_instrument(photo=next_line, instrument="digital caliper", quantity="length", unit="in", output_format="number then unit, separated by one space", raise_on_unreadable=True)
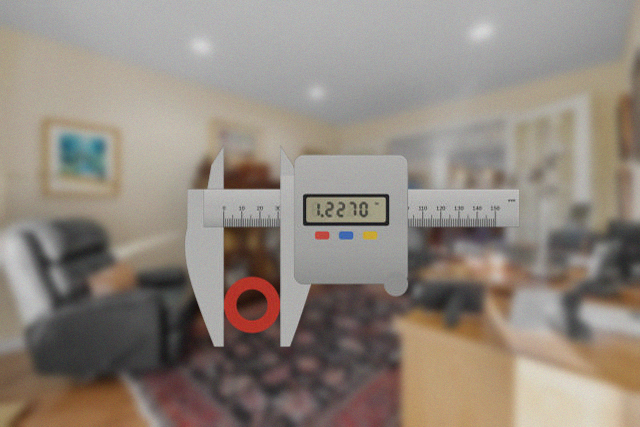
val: 1.2270 in
